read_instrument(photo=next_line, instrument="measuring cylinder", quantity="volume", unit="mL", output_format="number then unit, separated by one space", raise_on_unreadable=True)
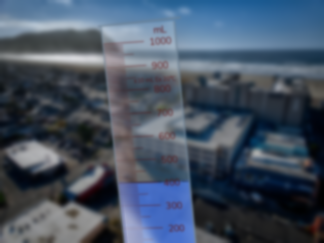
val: 400 mL
